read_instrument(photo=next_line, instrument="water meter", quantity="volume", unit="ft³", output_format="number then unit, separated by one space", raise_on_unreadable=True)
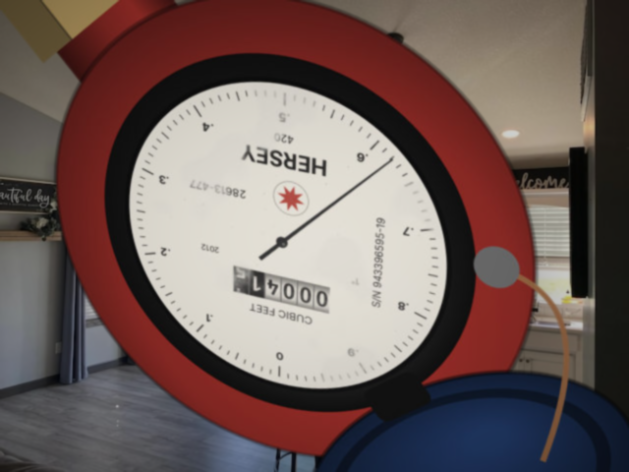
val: 414.62 ft³
